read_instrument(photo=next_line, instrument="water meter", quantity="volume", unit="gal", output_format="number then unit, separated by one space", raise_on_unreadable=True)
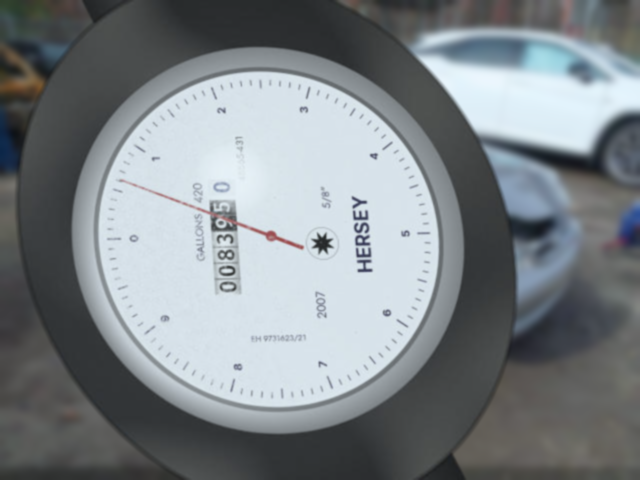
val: 83950.6 gal
